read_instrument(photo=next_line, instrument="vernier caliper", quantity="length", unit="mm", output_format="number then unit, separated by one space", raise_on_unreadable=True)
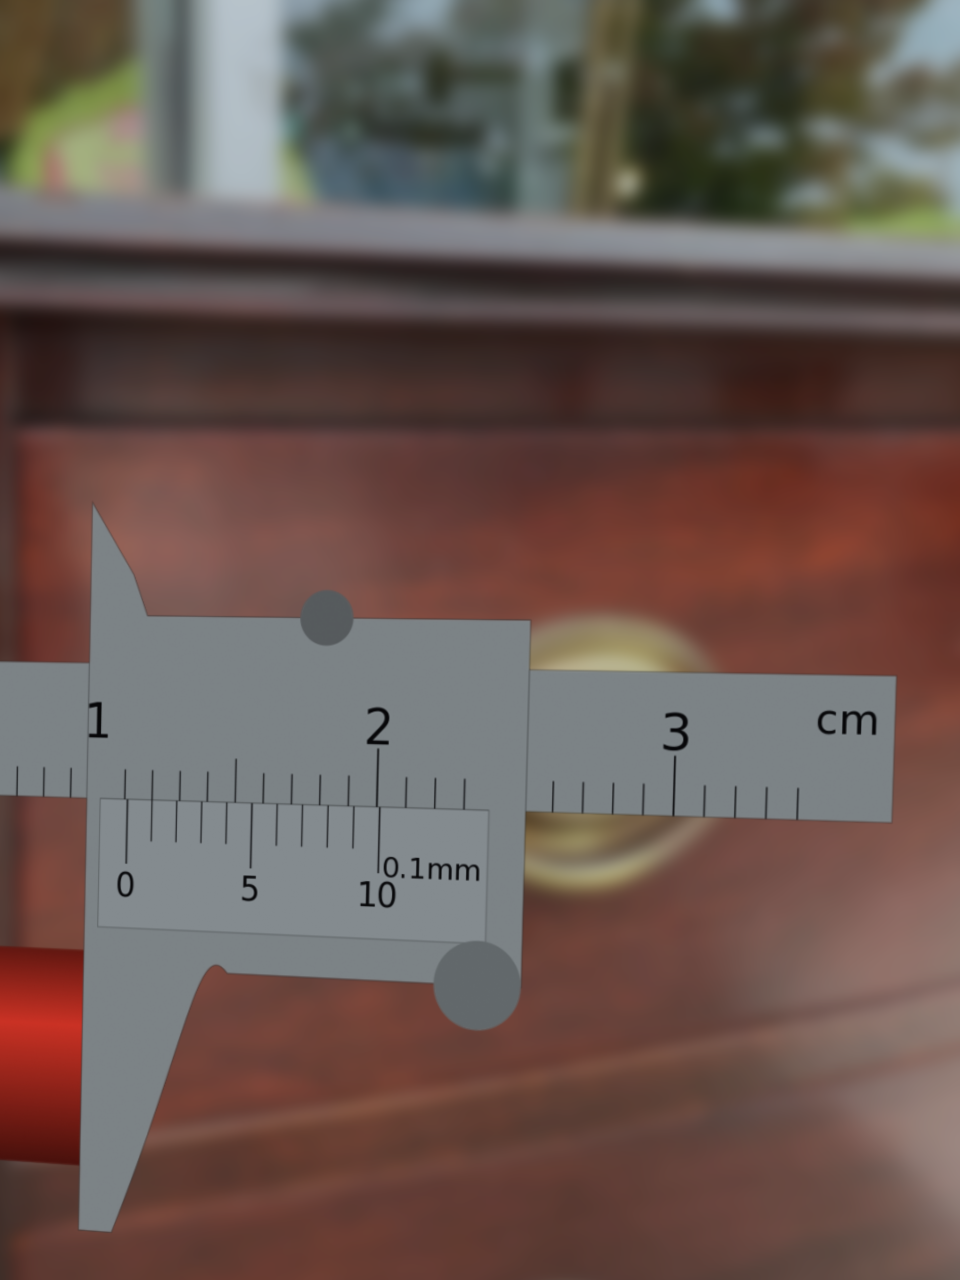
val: 11.1 mm
